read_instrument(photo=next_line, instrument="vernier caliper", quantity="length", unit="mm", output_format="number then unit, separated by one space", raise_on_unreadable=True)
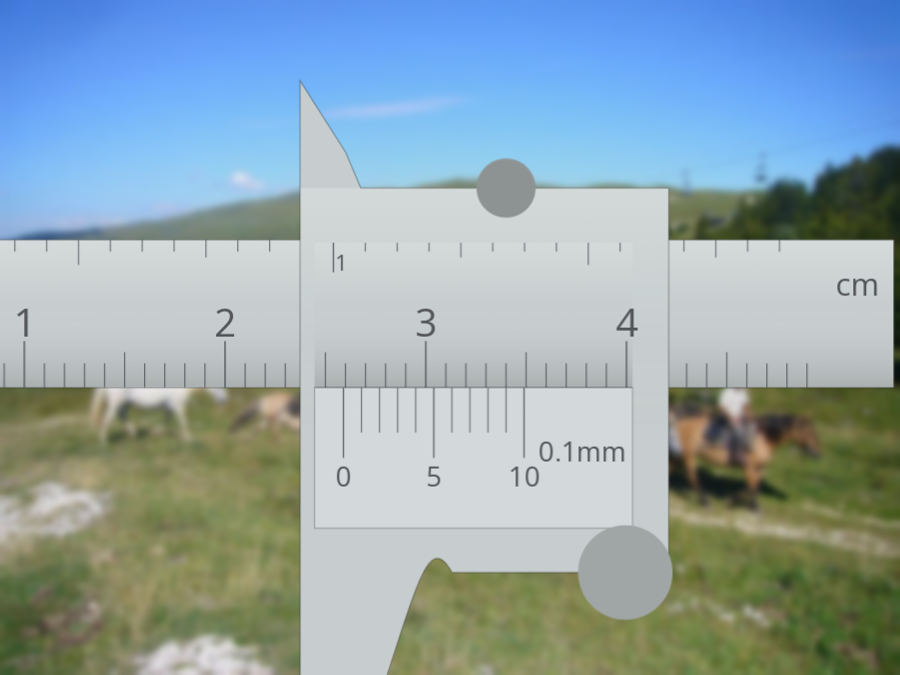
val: 25.9 mm
